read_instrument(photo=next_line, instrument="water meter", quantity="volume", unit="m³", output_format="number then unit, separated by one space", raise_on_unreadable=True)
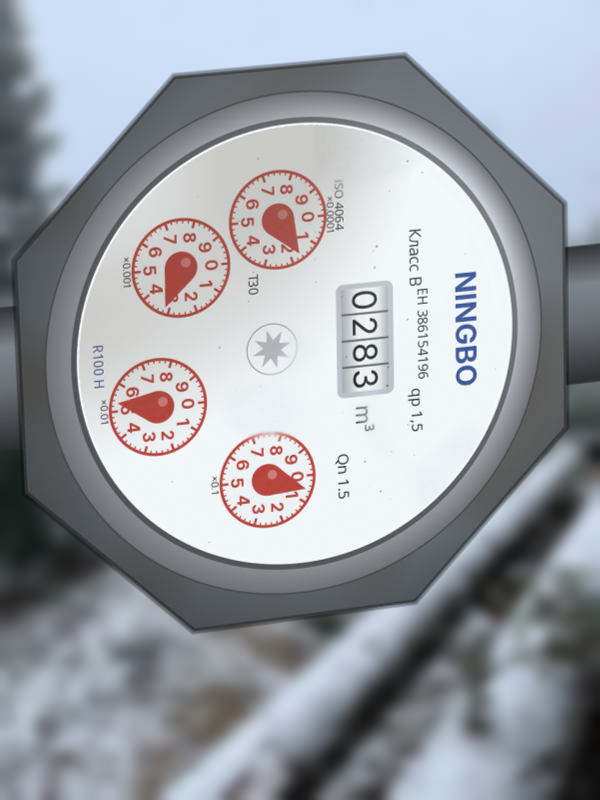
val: 283.0531 m³
